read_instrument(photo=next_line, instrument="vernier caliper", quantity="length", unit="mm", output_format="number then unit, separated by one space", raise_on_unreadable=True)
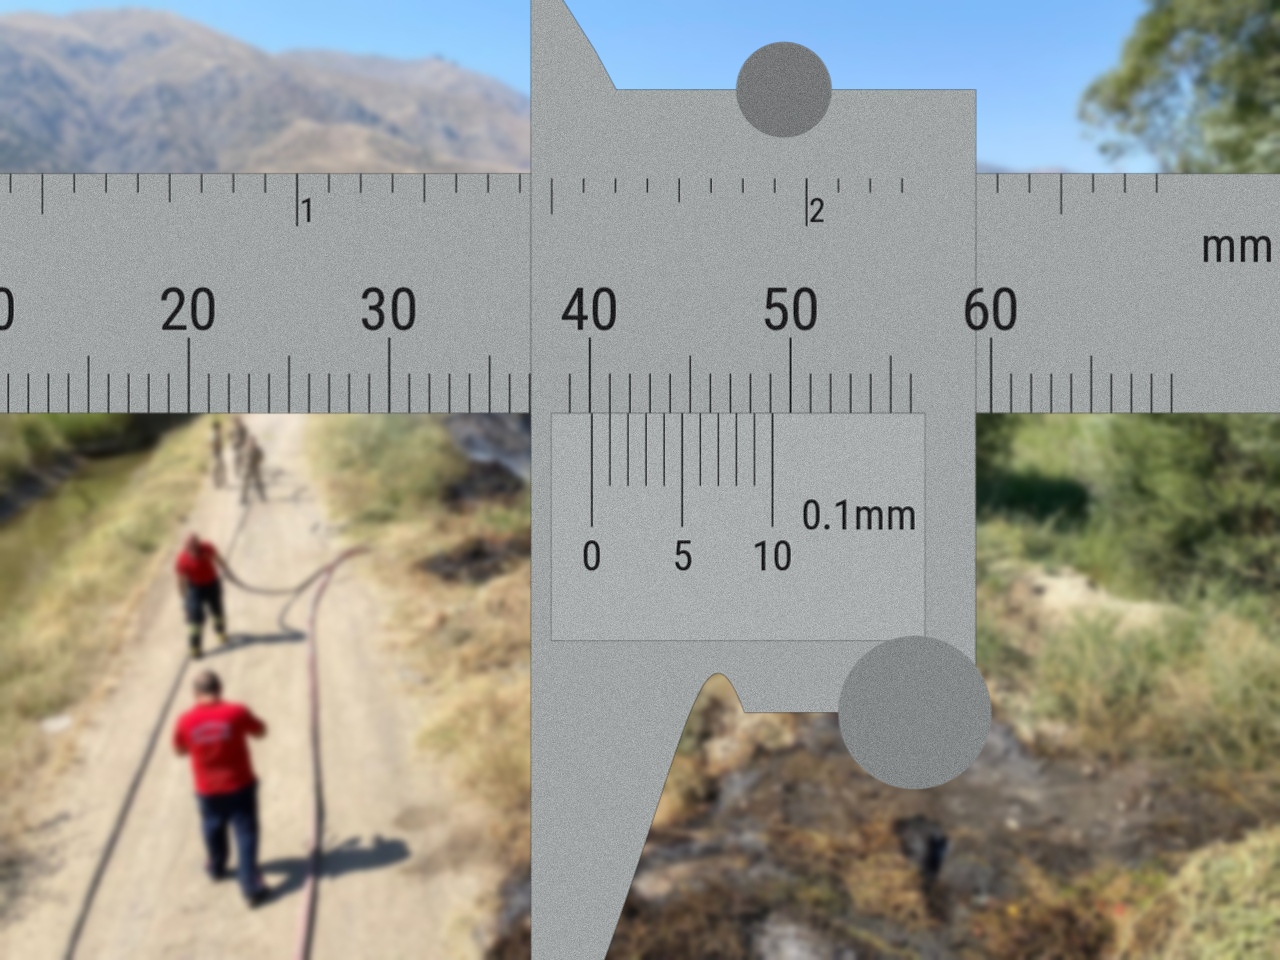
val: 40.1 mm
